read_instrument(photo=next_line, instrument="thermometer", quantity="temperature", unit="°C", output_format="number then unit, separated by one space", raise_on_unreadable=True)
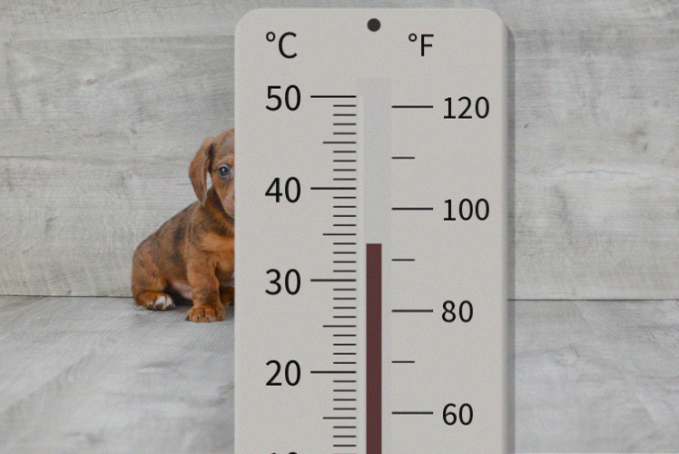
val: 34 °C
